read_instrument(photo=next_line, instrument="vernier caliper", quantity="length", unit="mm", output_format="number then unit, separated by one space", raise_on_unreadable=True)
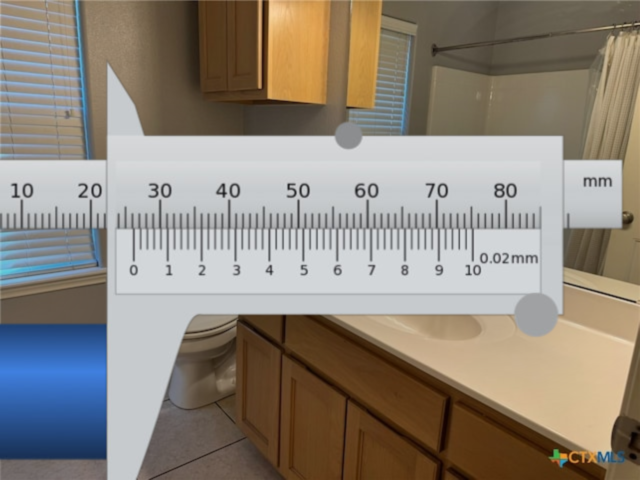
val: 26.2 mm
